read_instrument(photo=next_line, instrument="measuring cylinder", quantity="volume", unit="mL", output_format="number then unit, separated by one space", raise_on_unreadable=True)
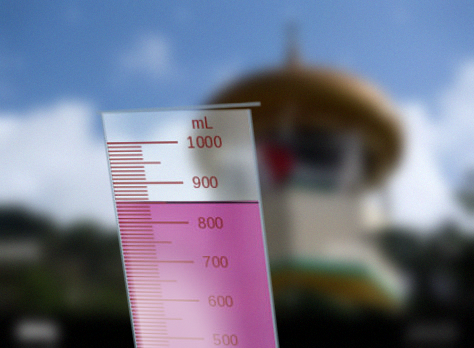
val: 850 mL
